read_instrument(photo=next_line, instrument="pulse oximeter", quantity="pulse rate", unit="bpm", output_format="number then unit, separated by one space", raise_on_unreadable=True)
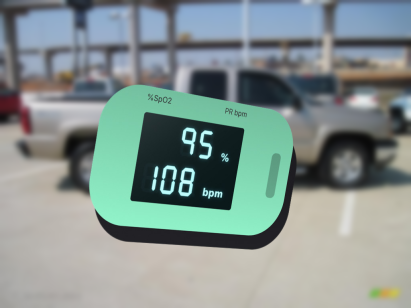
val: 108 bpm
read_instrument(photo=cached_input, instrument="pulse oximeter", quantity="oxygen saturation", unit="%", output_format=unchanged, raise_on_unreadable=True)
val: 95 %
